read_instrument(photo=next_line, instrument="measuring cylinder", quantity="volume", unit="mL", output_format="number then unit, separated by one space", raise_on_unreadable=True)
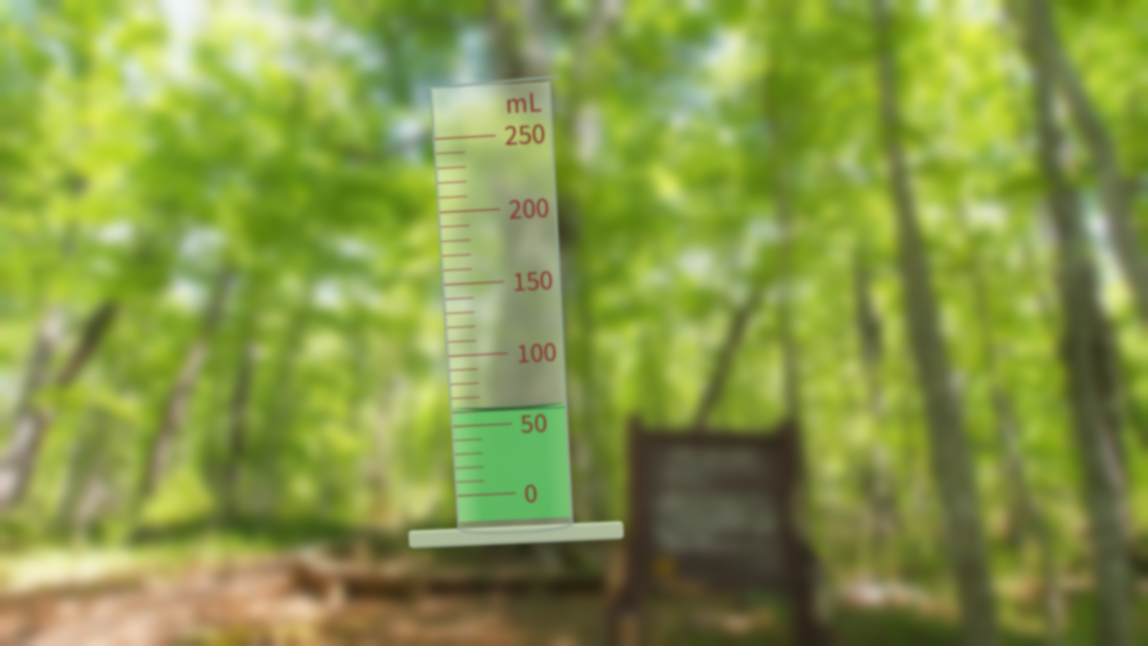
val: 60 mL
